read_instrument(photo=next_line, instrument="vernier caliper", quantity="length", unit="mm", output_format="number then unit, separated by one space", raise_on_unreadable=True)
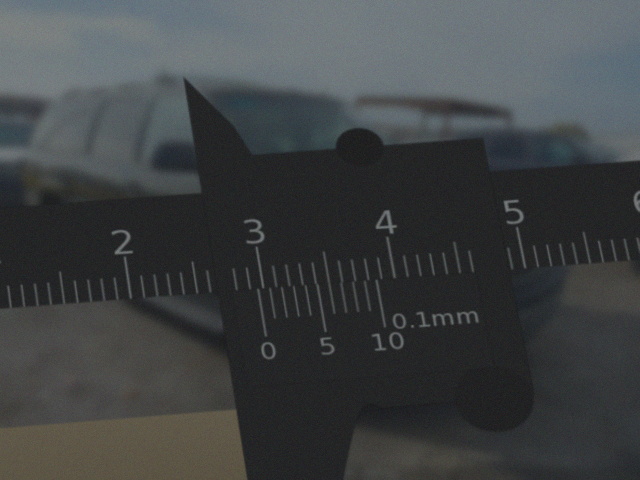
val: 29.6 mm
